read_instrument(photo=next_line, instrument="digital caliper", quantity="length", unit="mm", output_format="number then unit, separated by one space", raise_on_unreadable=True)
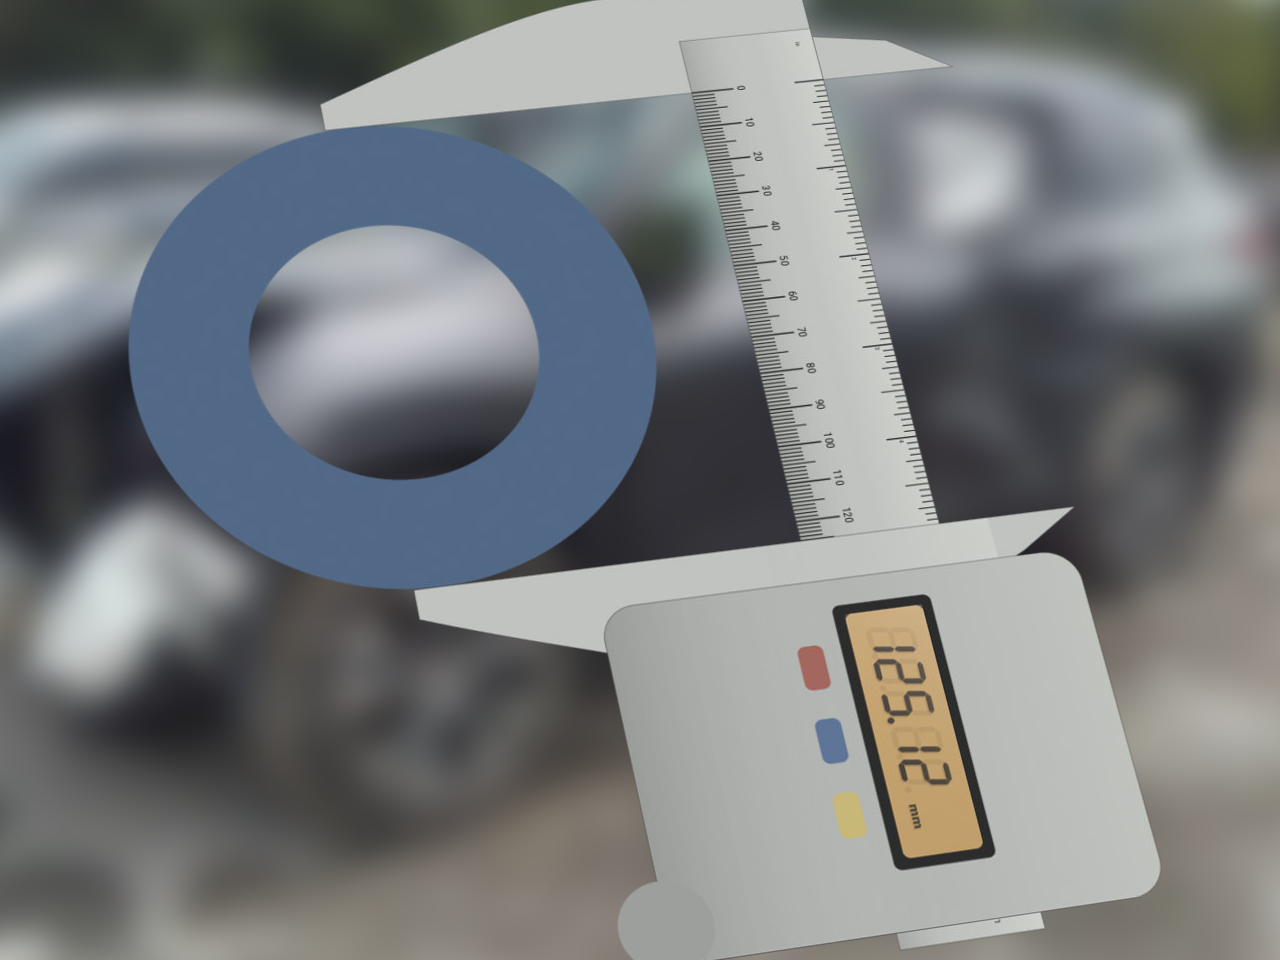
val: 125.12 mm
